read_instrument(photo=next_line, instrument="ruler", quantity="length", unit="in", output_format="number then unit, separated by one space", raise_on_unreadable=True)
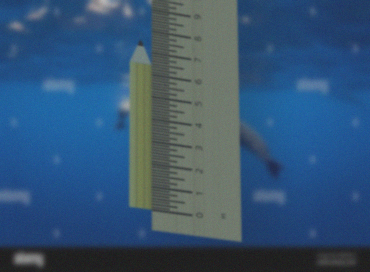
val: 7.5 in
